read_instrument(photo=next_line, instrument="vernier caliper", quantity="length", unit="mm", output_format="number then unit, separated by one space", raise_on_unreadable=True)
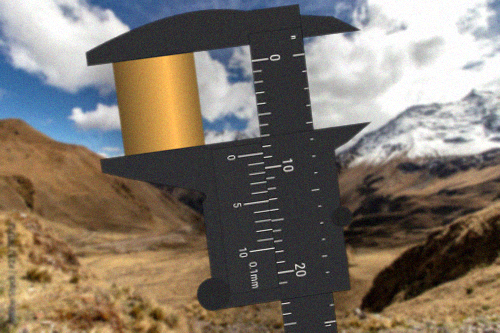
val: 8.6 mm
